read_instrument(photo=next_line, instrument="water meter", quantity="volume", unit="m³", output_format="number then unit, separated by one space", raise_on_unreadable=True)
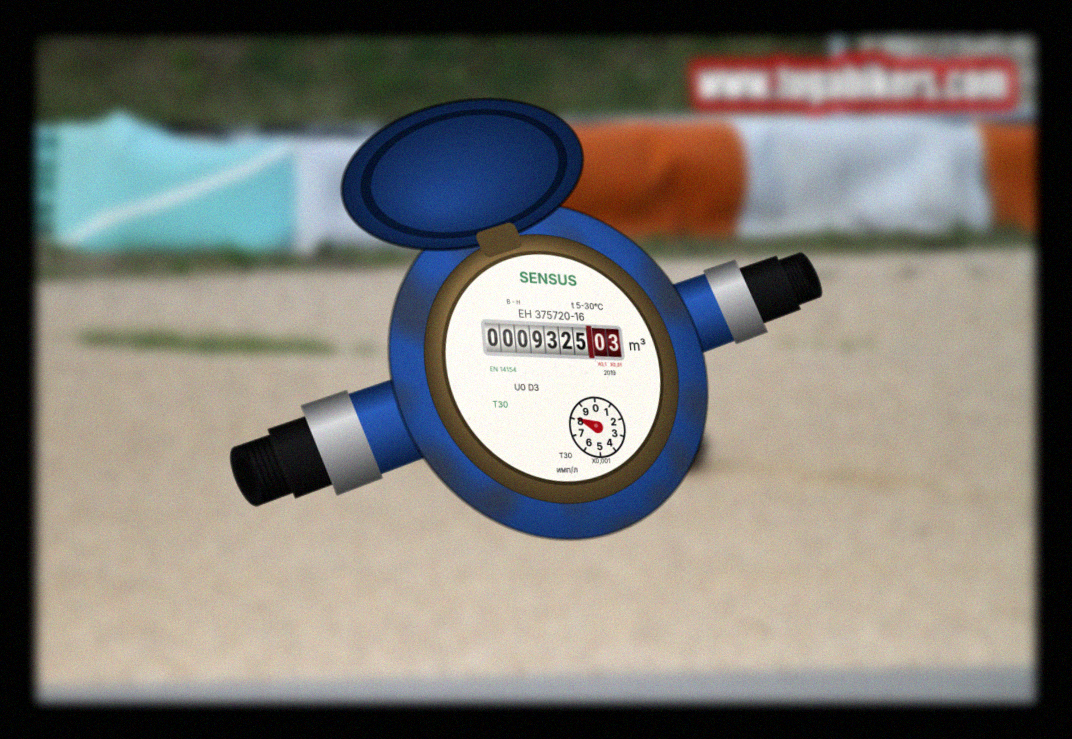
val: 9325.038 m³
